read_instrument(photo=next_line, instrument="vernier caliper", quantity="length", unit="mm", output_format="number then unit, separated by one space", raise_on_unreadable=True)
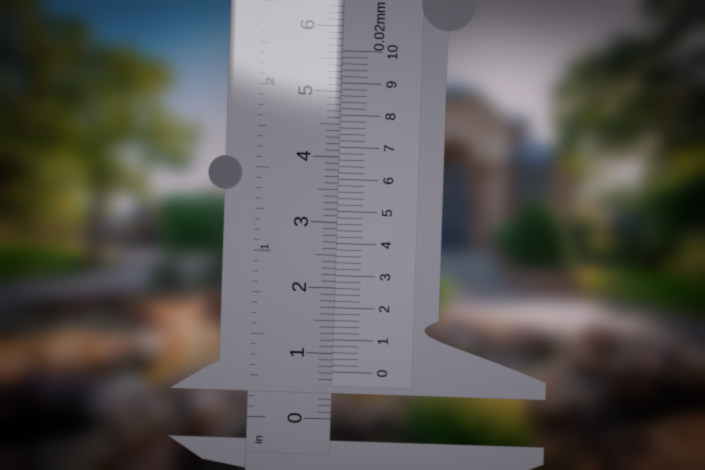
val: 7.2 mm
